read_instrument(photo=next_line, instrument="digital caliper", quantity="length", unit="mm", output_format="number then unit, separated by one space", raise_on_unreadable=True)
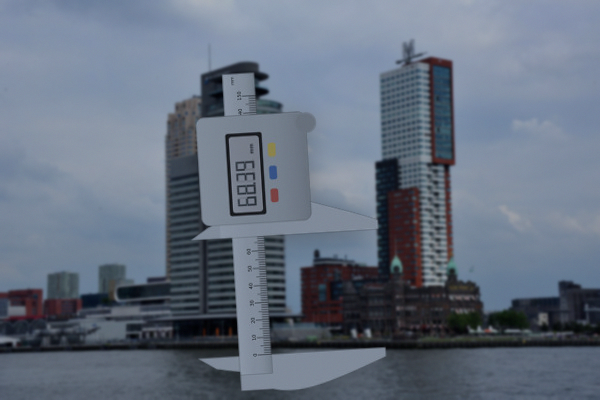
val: 68.39 mm
